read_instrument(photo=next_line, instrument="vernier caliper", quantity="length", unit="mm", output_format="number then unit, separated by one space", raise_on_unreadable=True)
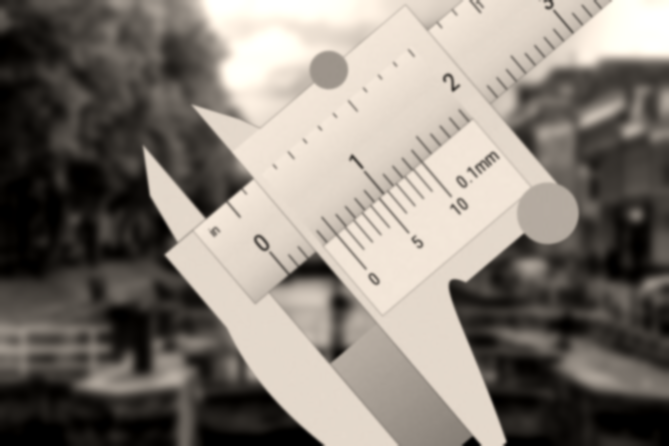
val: 5.0 mm
